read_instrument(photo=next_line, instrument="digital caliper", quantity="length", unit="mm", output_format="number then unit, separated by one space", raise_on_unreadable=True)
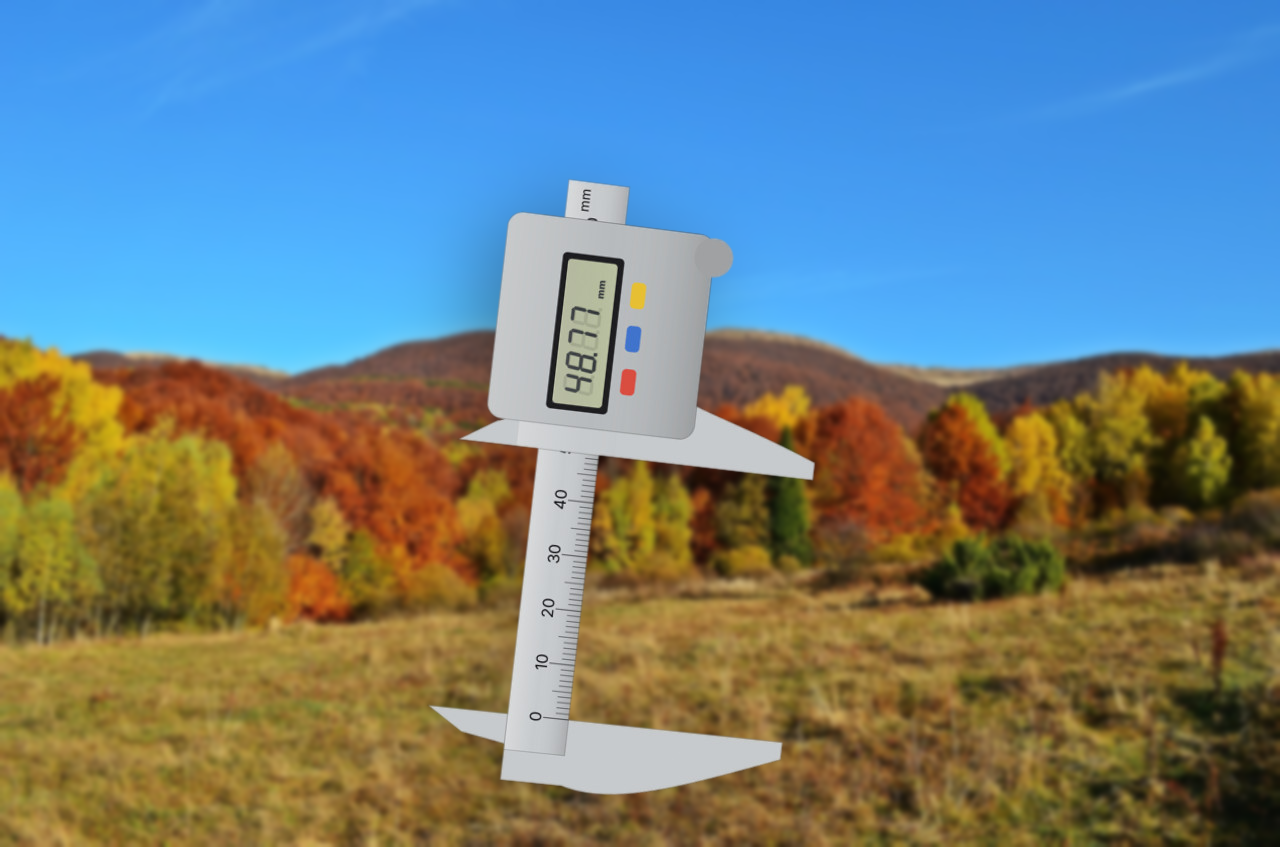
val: 48.77 mm
